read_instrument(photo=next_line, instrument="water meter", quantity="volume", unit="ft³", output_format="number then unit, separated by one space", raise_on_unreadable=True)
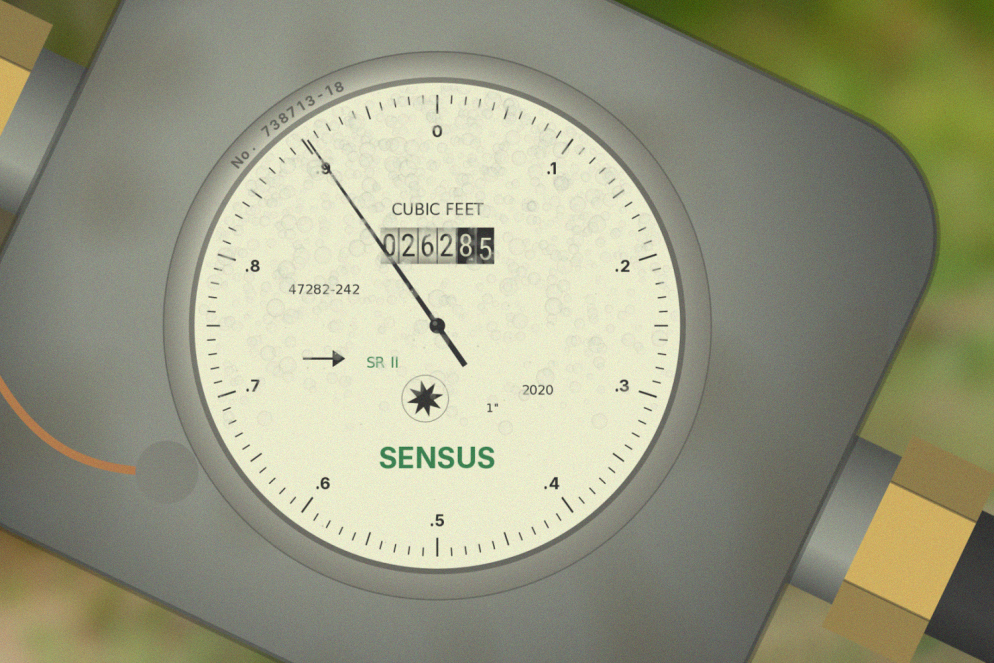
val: 26284.90 ft³
